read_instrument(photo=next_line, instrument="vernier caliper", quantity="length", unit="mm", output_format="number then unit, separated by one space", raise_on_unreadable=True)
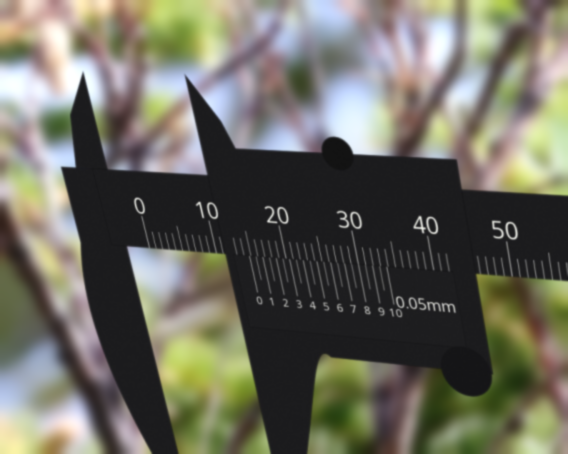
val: 14.8 mm
